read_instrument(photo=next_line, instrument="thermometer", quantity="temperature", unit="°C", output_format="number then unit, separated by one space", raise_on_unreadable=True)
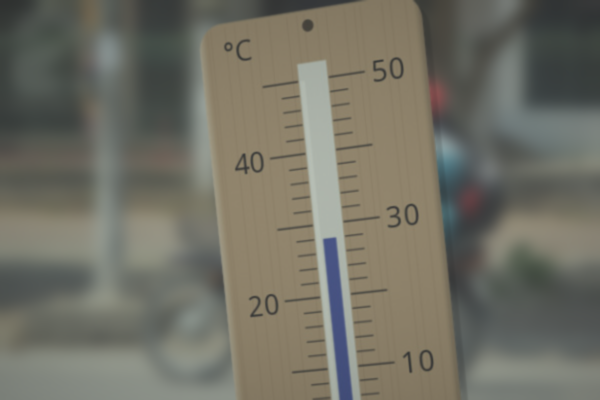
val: 28 °C
